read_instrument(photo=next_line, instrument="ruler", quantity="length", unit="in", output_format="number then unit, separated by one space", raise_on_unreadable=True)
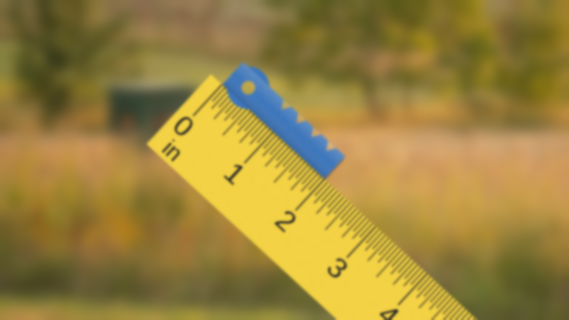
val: 2 in
